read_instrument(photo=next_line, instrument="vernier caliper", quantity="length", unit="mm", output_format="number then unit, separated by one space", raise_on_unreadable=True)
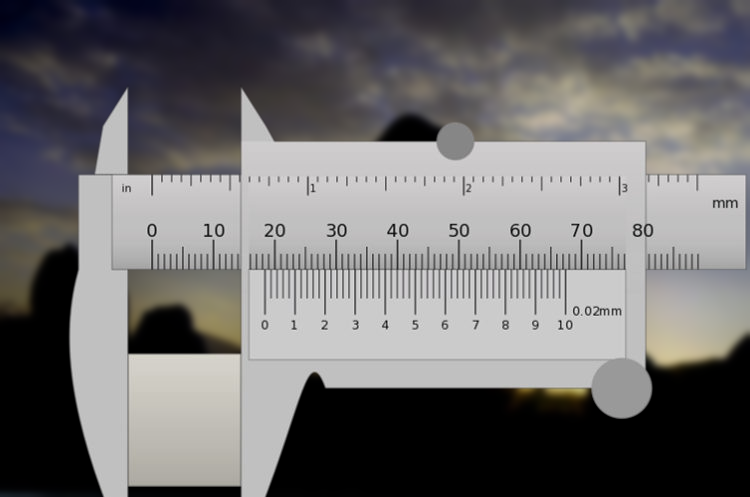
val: 18.4 mm
